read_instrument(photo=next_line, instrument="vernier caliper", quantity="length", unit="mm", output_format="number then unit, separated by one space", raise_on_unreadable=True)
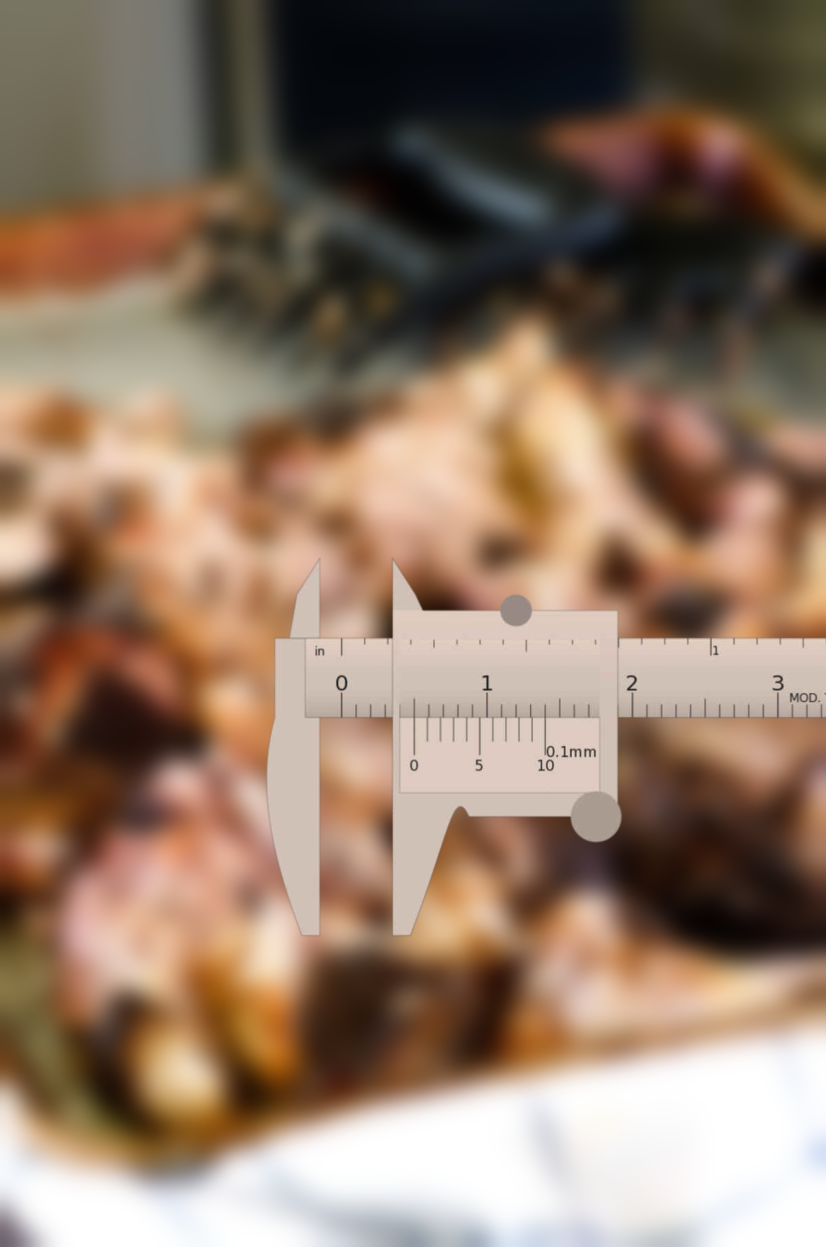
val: 5.0 mm
